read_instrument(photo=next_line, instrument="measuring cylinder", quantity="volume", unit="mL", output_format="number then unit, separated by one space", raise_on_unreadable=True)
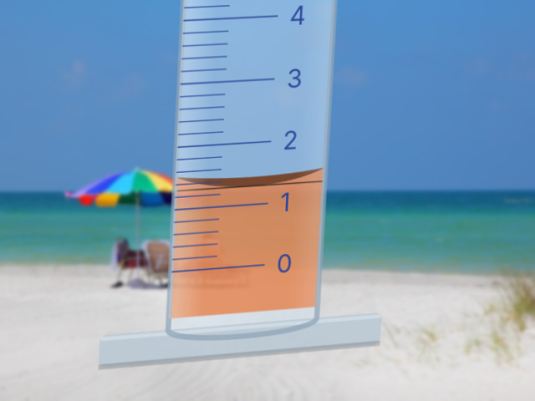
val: 1.3 mL
